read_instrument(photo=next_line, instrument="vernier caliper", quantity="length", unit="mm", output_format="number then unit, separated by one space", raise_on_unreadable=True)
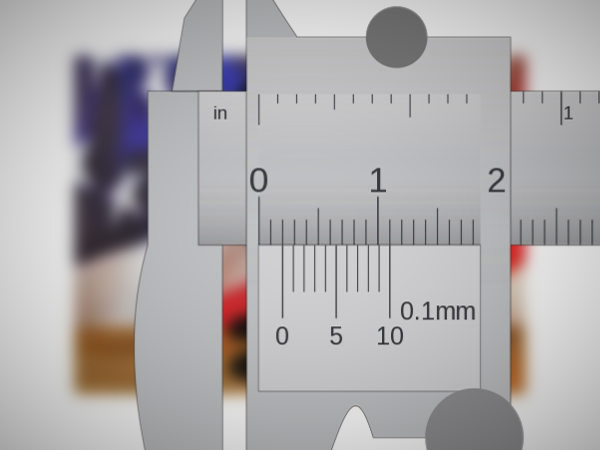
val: 2.0 mm
